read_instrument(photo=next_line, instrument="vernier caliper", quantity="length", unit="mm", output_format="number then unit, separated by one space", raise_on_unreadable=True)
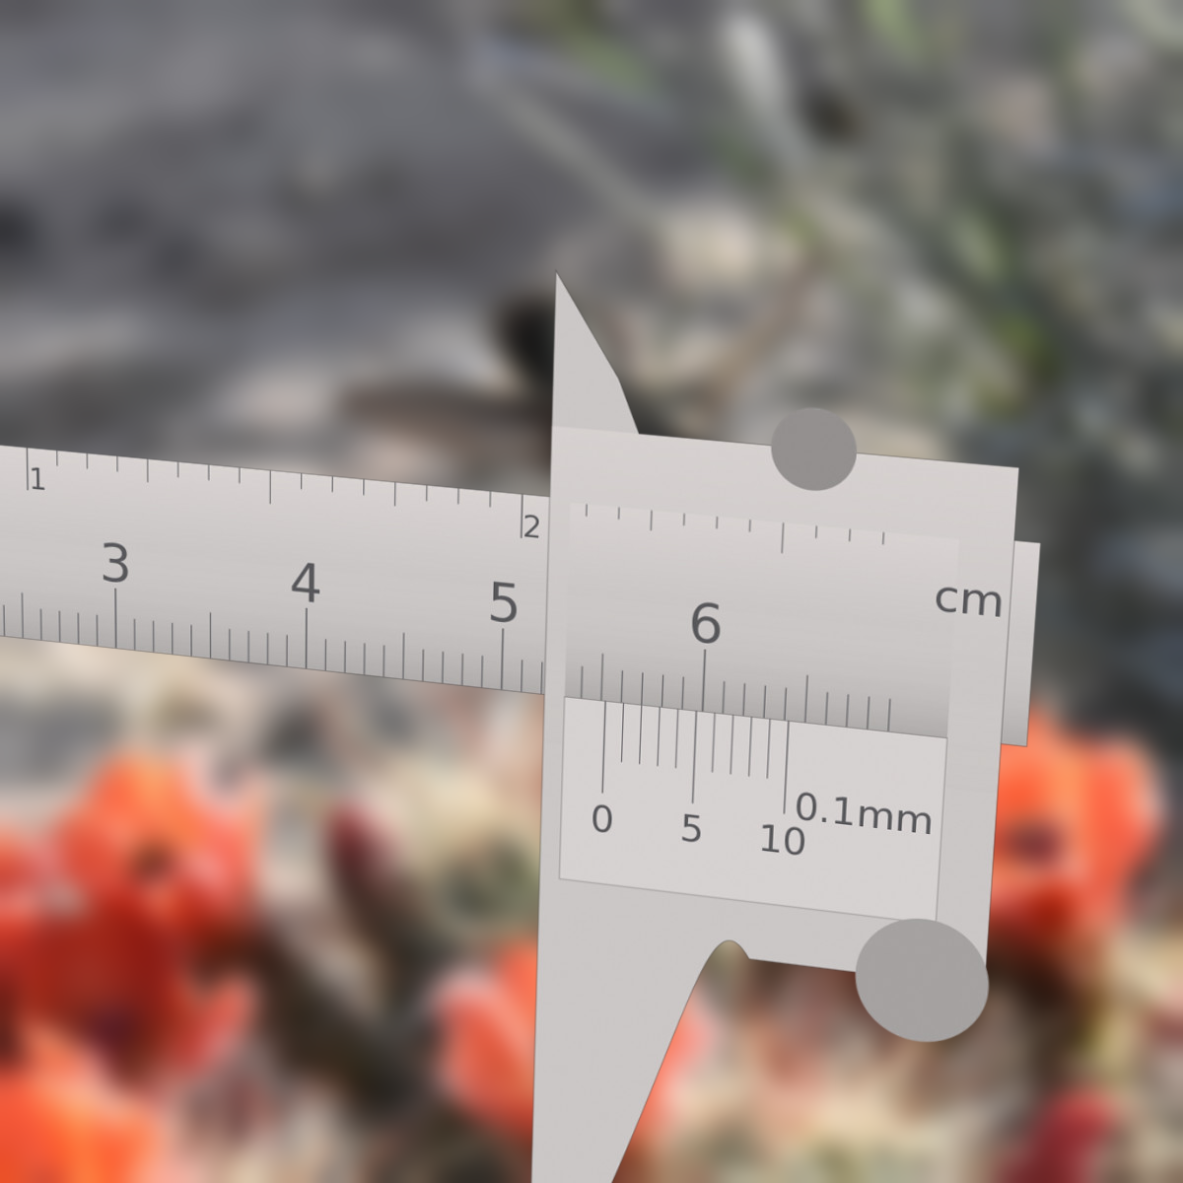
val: 55.2 mm
